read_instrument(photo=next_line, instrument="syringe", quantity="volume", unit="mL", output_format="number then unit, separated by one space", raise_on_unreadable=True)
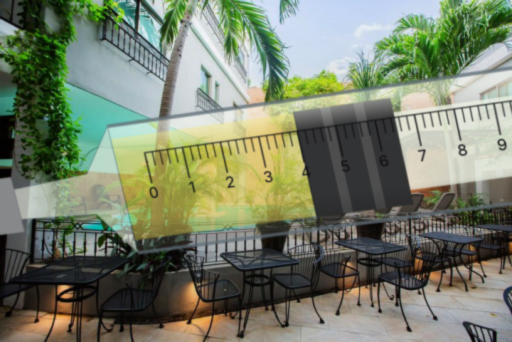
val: 4 mL
